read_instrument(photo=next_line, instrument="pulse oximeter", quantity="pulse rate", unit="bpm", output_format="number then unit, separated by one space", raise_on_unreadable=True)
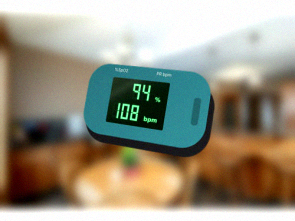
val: 108 bpm
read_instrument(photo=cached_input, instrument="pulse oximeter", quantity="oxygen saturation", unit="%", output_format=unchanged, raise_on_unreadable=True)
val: 94 %
